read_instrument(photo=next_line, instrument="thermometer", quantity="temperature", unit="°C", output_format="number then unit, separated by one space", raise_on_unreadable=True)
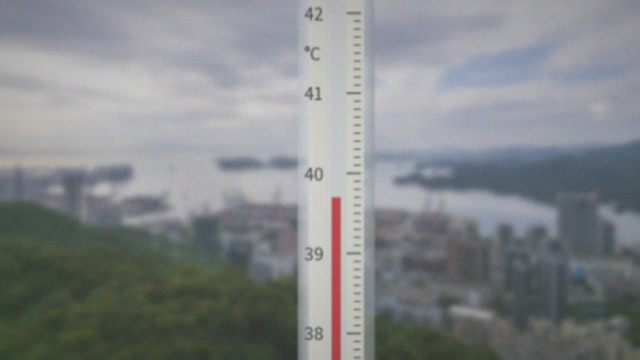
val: 39.7 °C
